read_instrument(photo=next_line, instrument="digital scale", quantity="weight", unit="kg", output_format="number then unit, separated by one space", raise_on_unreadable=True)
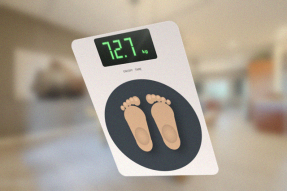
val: 72.7 kg
